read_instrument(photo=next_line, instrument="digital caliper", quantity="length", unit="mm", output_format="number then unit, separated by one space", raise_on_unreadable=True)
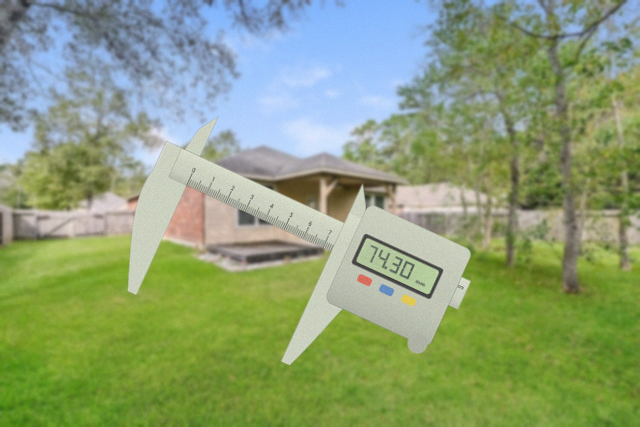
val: 74.30 mm
